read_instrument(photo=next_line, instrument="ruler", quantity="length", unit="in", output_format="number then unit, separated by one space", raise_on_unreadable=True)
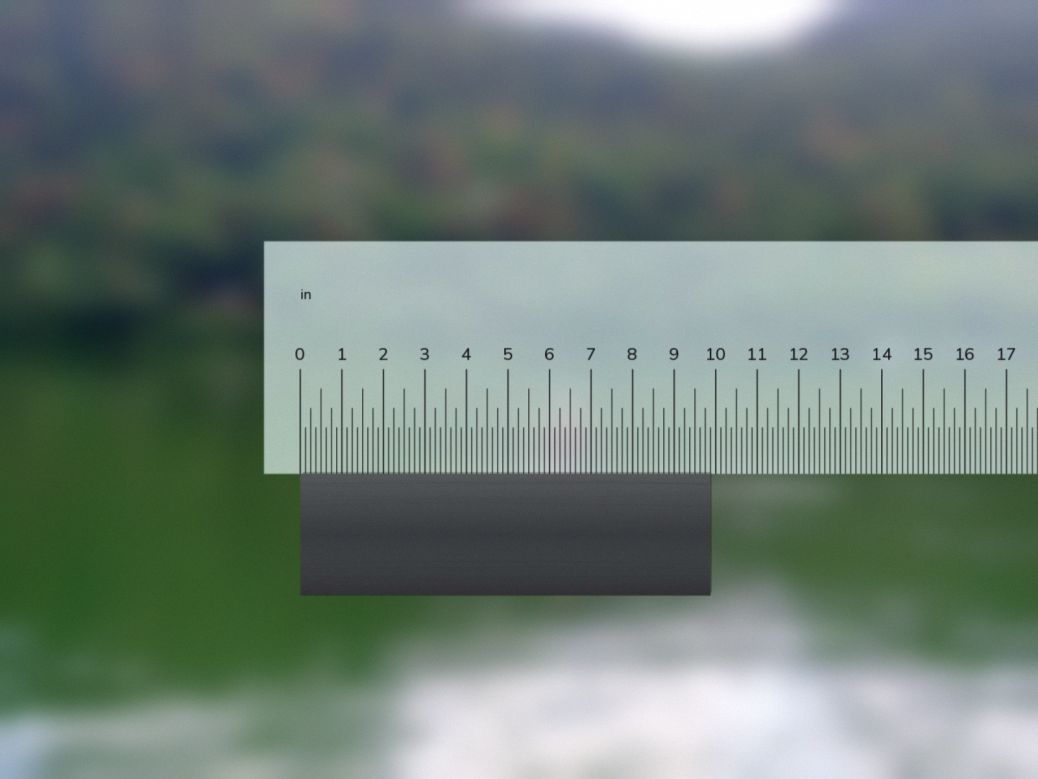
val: 9.875 in
